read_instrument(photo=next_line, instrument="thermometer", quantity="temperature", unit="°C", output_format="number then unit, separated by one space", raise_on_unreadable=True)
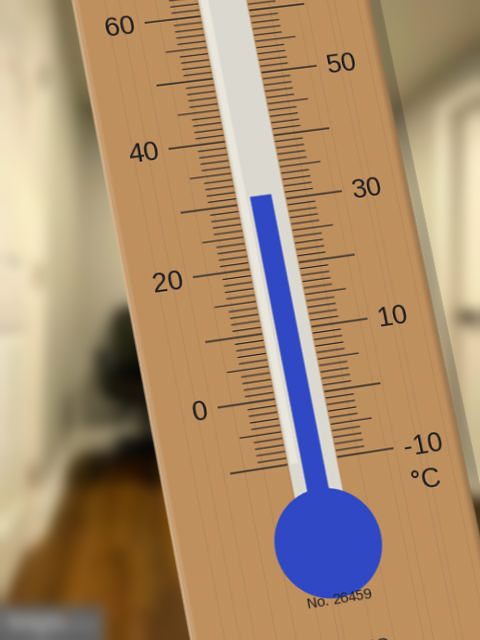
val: 31 °C
